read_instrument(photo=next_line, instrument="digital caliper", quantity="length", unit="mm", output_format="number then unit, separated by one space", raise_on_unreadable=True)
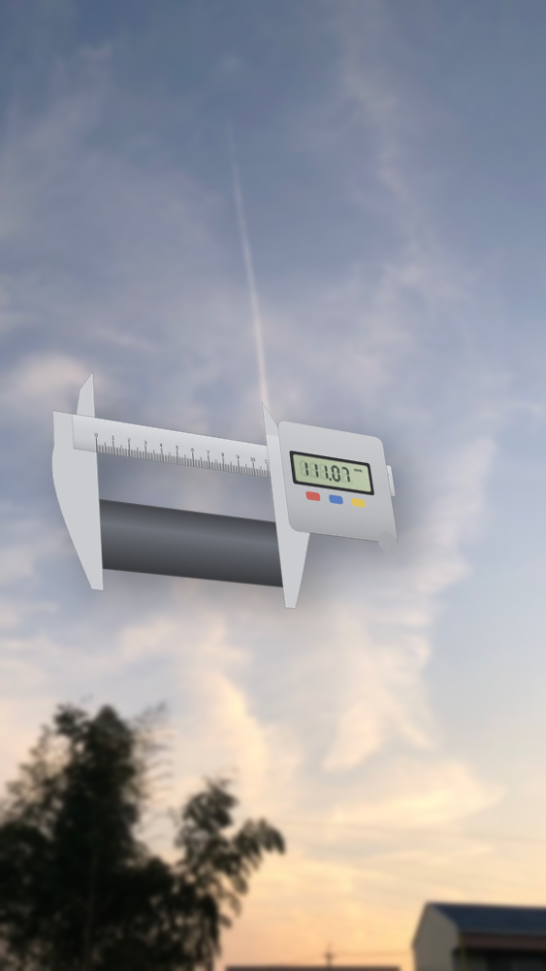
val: 111.07 mm
